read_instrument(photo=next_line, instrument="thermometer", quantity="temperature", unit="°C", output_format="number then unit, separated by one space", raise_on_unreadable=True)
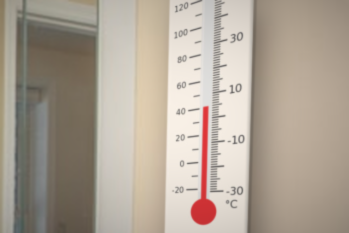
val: 5 °C
